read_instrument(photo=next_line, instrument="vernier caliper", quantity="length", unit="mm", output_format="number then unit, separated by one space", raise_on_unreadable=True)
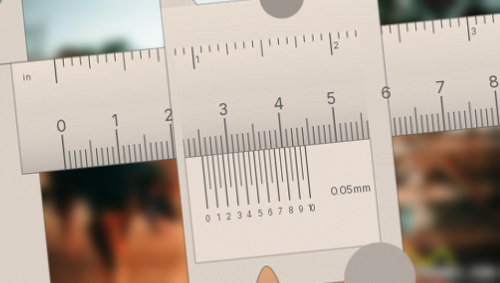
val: 25.2 mm
